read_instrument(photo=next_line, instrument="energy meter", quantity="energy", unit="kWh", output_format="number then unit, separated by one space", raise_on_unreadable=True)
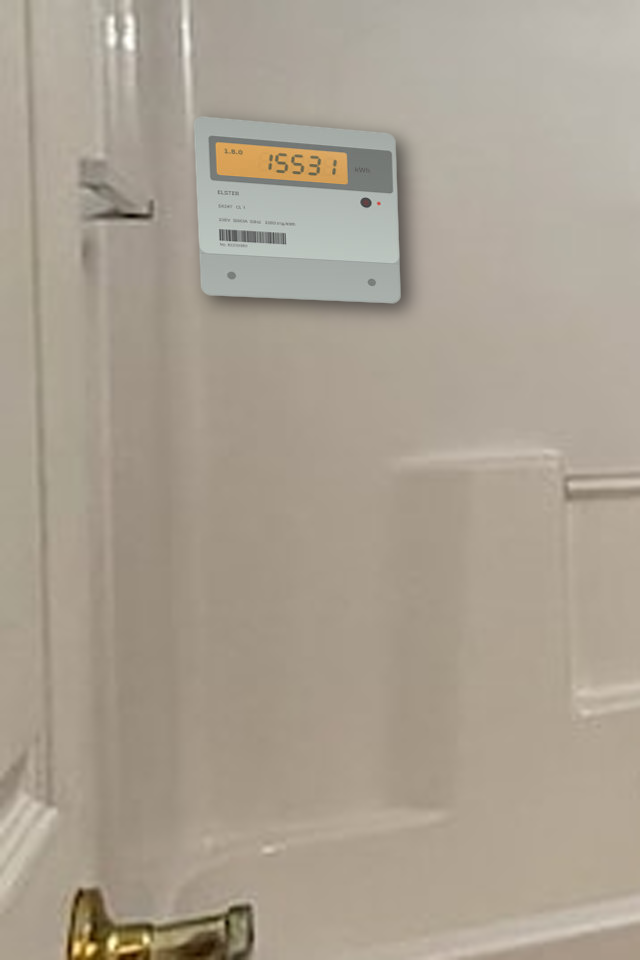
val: 15531 kWh
